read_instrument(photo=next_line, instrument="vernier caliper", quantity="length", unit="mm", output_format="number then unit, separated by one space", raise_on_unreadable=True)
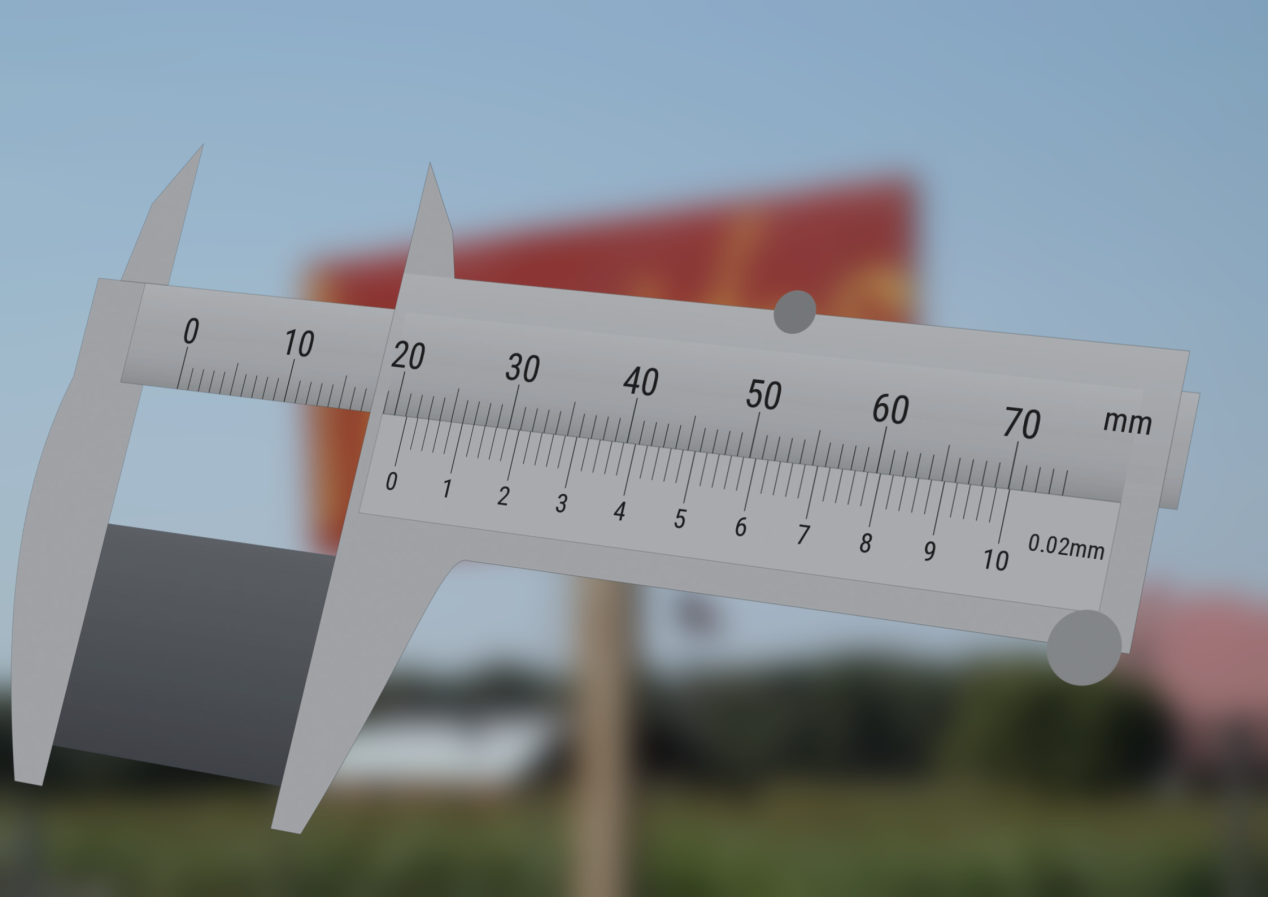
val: 21.1 mm
